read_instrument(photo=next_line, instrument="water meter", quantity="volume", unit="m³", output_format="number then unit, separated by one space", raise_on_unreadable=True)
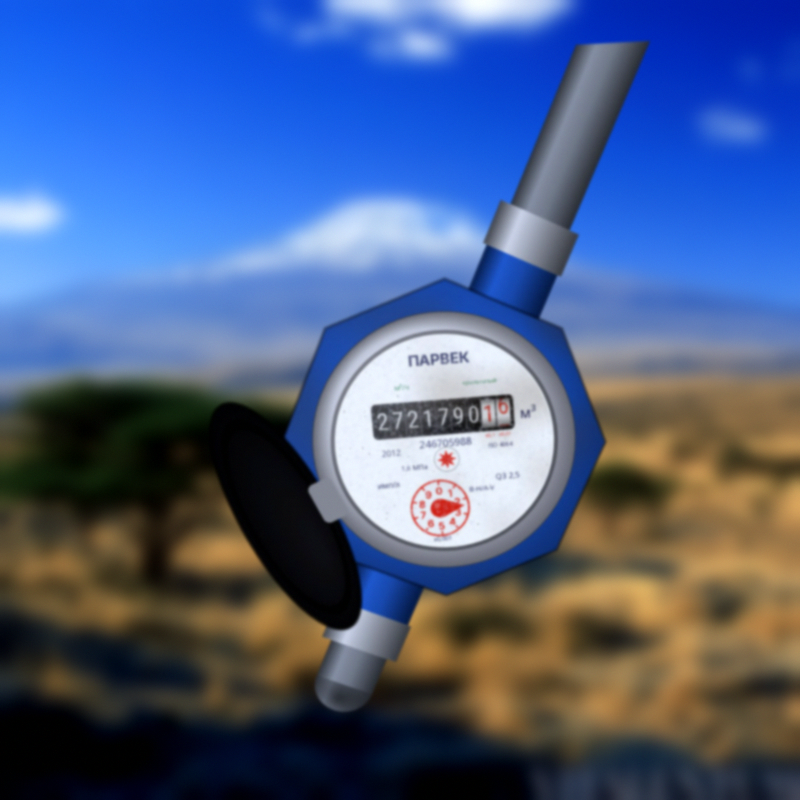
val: 2721790.162 m³
